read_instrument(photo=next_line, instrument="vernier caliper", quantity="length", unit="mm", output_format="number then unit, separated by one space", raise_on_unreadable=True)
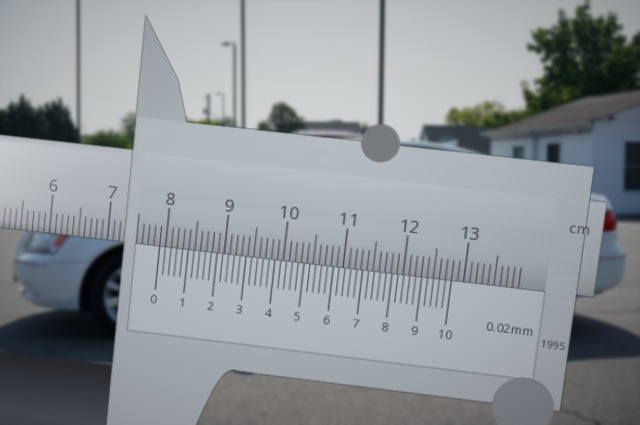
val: 79.0 mm
